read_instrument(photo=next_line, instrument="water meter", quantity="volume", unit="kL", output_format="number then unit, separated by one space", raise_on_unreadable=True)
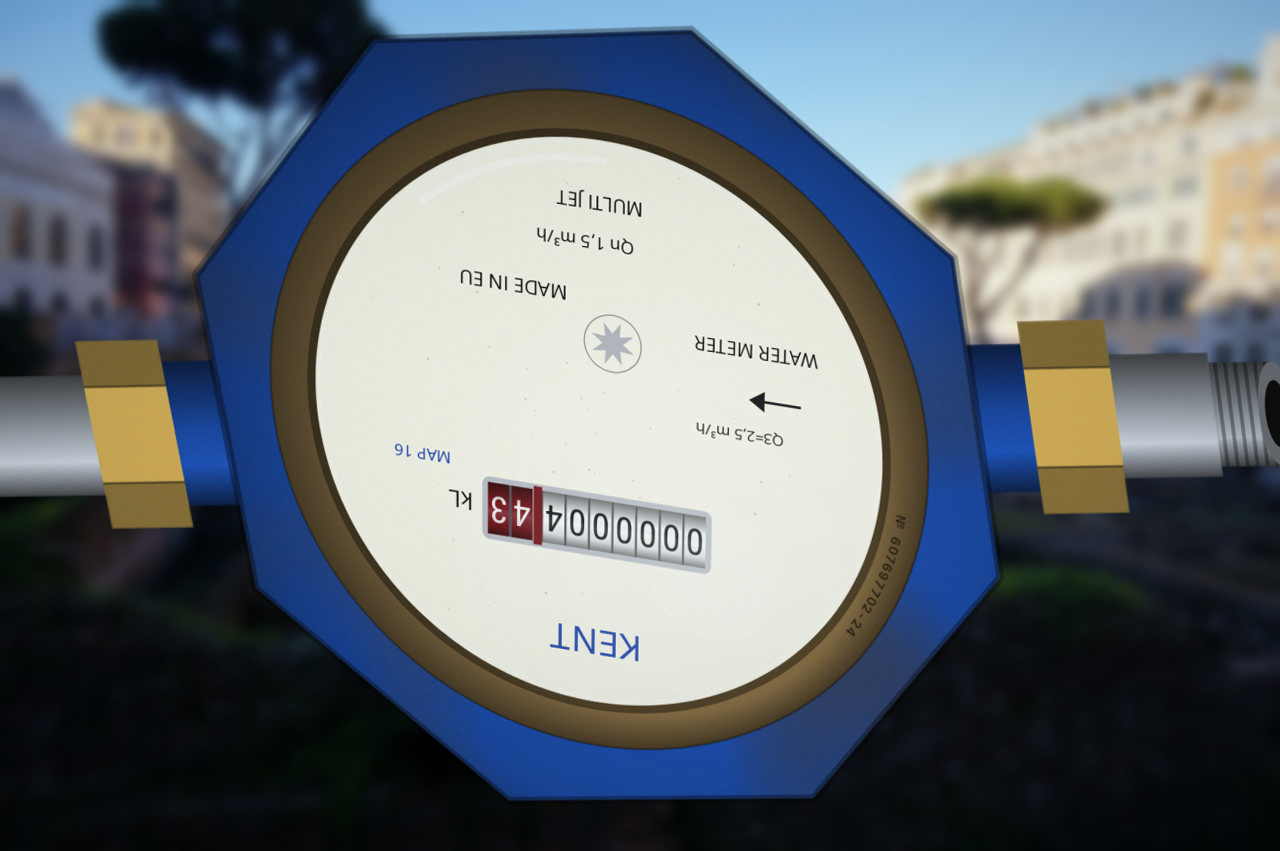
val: 4.43 kL
